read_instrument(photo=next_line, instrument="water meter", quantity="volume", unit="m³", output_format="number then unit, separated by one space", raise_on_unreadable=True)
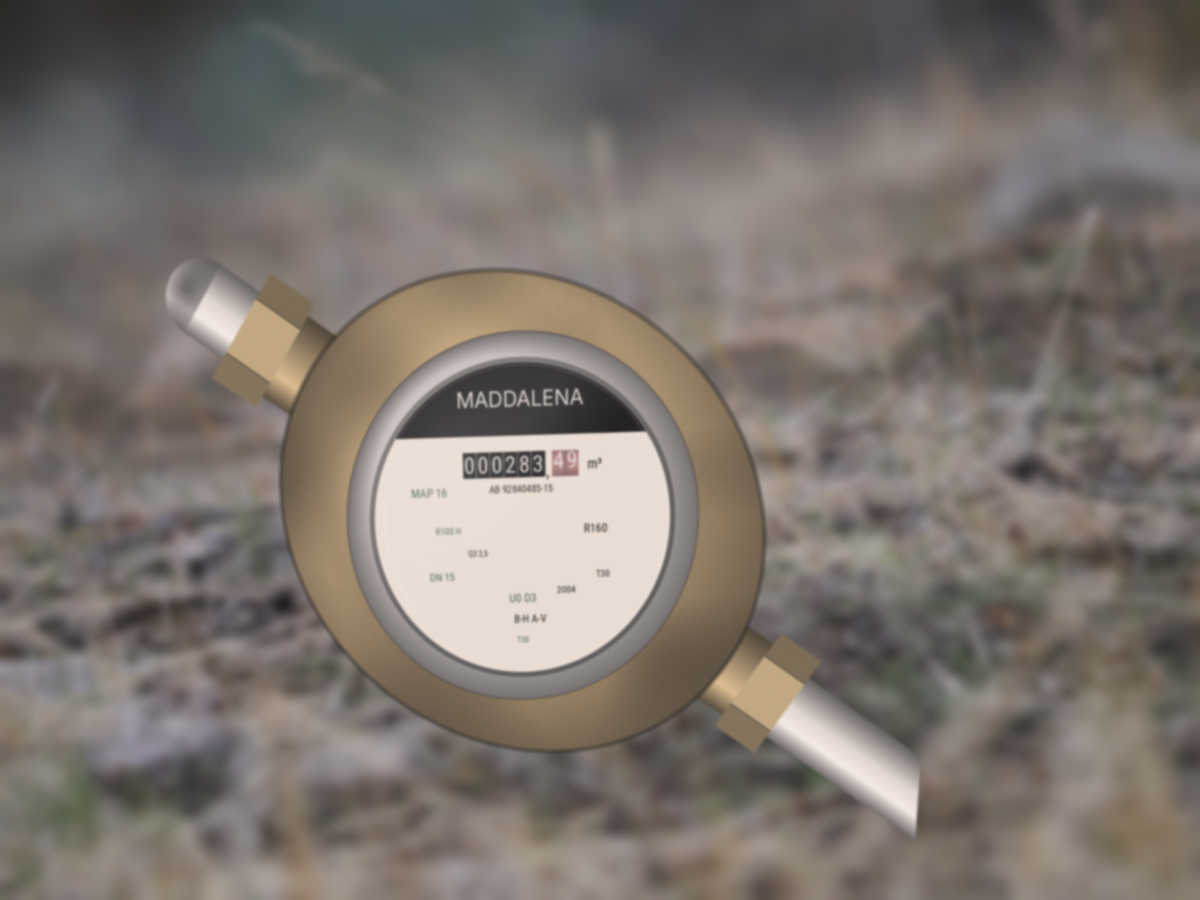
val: 283.49 m³
